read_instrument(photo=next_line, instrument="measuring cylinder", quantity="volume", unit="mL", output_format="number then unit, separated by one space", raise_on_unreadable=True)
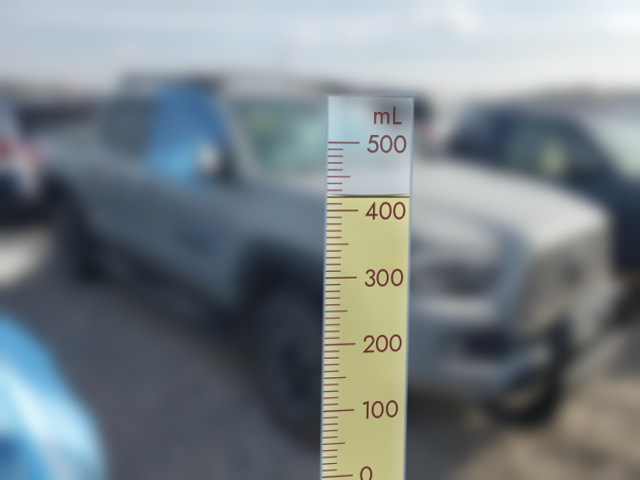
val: 420 mL
